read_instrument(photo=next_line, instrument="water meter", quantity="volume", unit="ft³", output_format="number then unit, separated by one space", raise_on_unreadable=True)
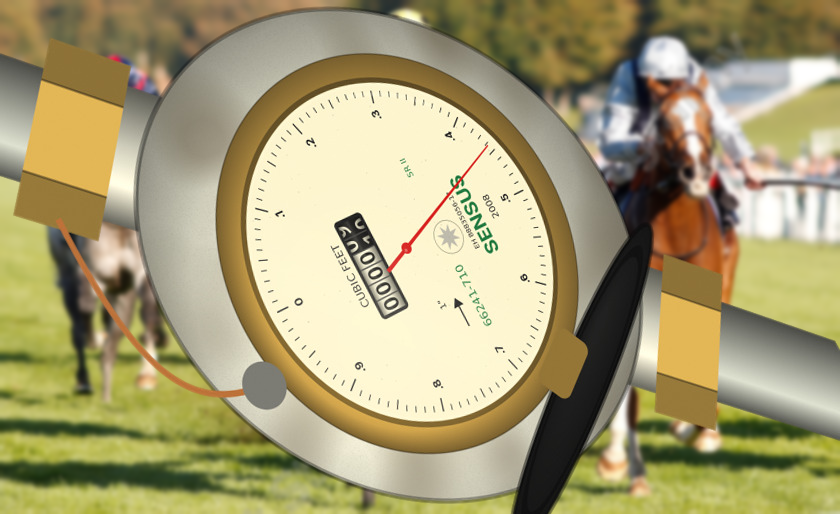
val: 9.44 ft³
